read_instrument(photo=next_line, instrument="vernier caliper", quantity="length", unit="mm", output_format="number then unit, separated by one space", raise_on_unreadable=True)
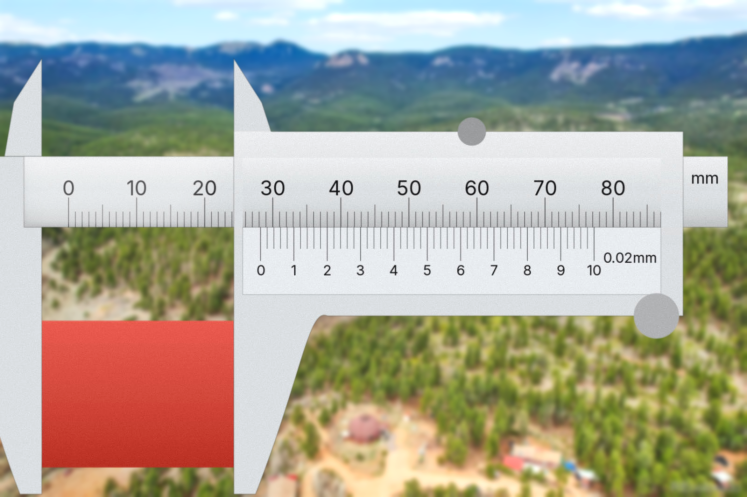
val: 28.2 mm
